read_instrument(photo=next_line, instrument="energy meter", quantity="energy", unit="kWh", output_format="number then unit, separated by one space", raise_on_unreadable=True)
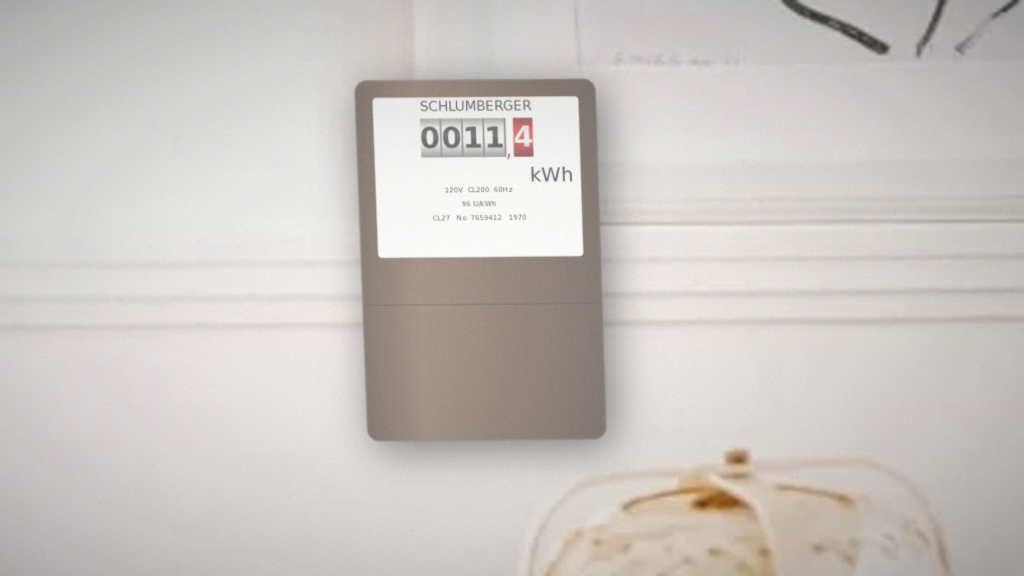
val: 11.4 kWh
